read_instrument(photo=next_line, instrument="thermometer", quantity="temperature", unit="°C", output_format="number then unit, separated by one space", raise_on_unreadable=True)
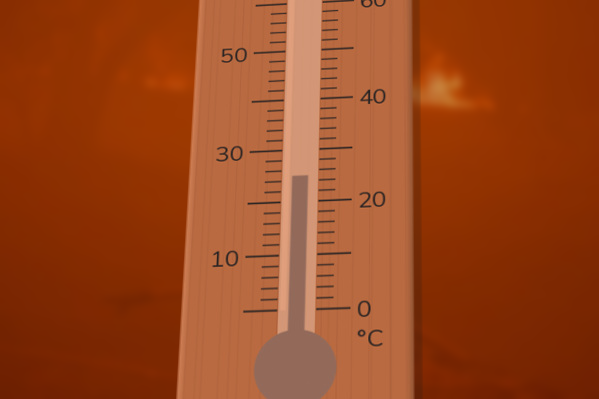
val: 25 °C
